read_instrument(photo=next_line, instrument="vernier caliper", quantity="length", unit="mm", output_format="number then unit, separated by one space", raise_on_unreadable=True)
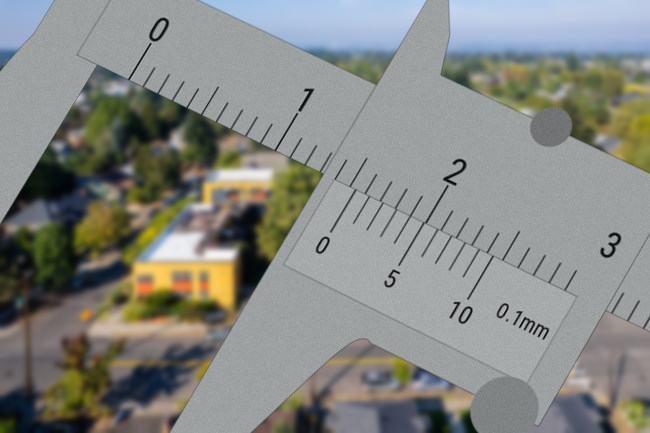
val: 15.4 mm
